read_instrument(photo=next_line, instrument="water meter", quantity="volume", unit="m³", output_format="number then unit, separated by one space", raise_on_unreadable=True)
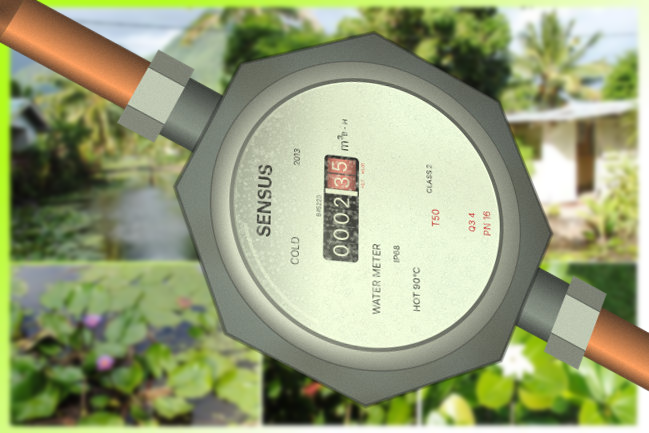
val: 2.35 m³
